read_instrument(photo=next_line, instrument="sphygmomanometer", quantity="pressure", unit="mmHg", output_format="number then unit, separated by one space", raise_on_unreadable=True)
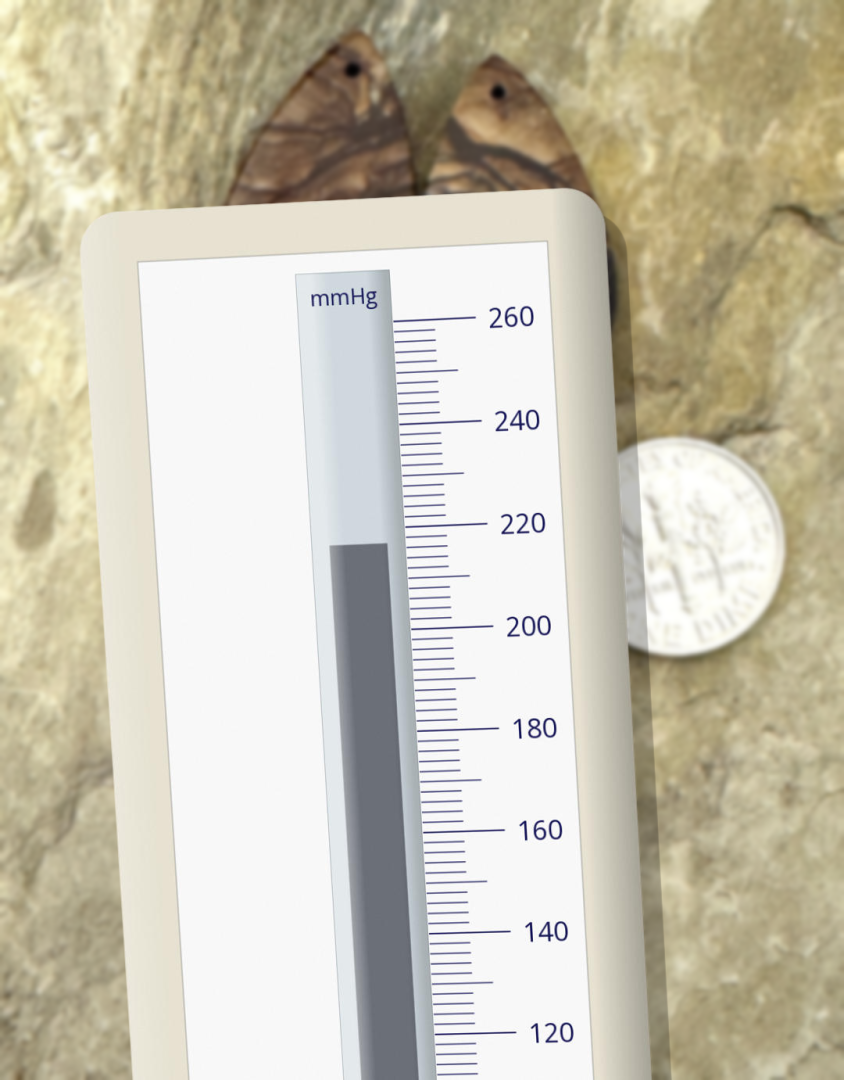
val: 217 mmHg
